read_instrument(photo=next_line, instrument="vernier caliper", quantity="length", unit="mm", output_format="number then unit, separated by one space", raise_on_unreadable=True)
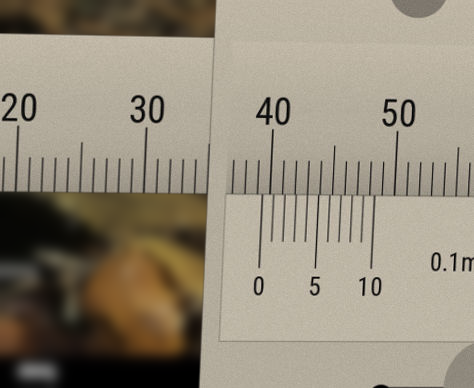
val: 39.4 mm
